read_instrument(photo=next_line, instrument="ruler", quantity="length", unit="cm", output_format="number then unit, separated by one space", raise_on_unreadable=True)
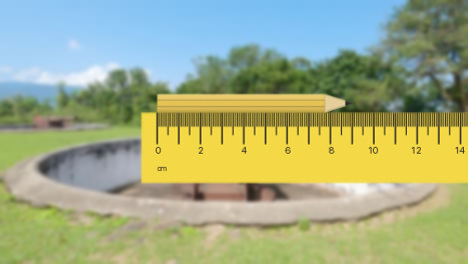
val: 9 cm
